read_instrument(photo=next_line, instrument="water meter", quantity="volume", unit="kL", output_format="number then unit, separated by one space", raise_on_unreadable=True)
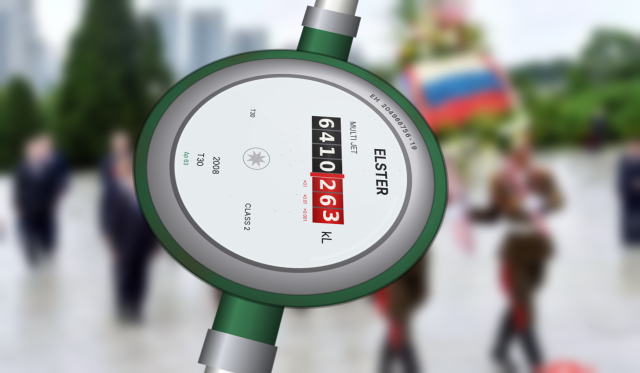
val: 6410.263 kL
